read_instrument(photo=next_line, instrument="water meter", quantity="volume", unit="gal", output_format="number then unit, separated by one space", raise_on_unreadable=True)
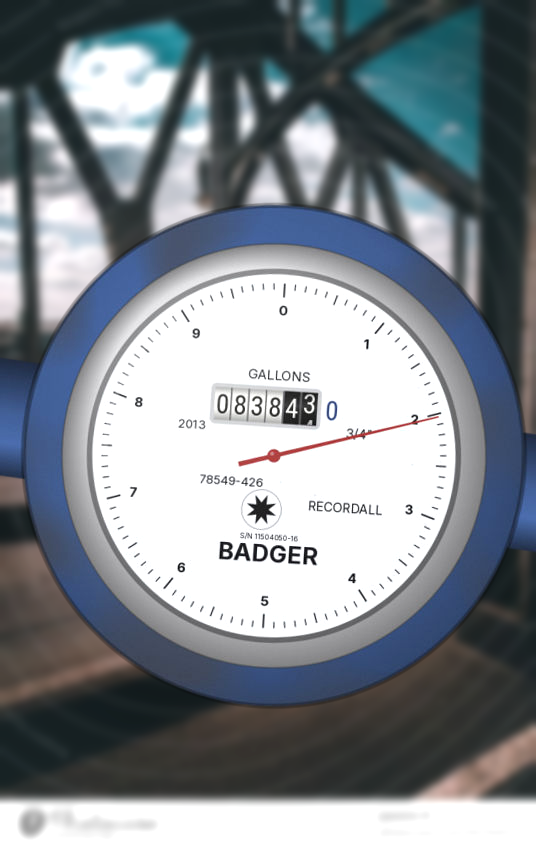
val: 838432.0 gal
